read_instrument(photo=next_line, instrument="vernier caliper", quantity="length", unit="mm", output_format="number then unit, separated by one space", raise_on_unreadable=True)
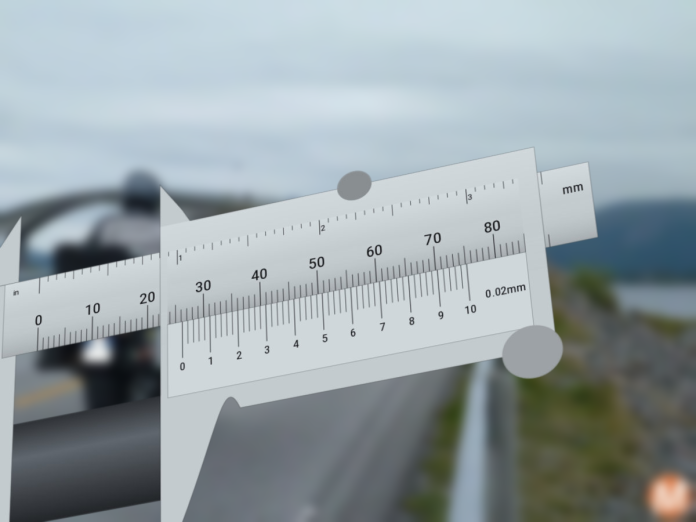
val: 26.2 mm
